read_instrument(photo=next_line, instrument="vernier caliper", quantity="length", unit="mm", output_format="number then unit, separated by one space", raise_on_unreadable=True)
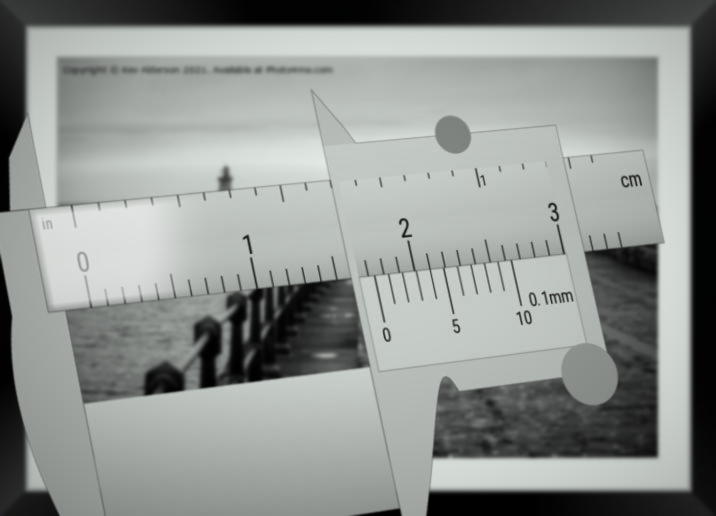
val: 17.4 mm
